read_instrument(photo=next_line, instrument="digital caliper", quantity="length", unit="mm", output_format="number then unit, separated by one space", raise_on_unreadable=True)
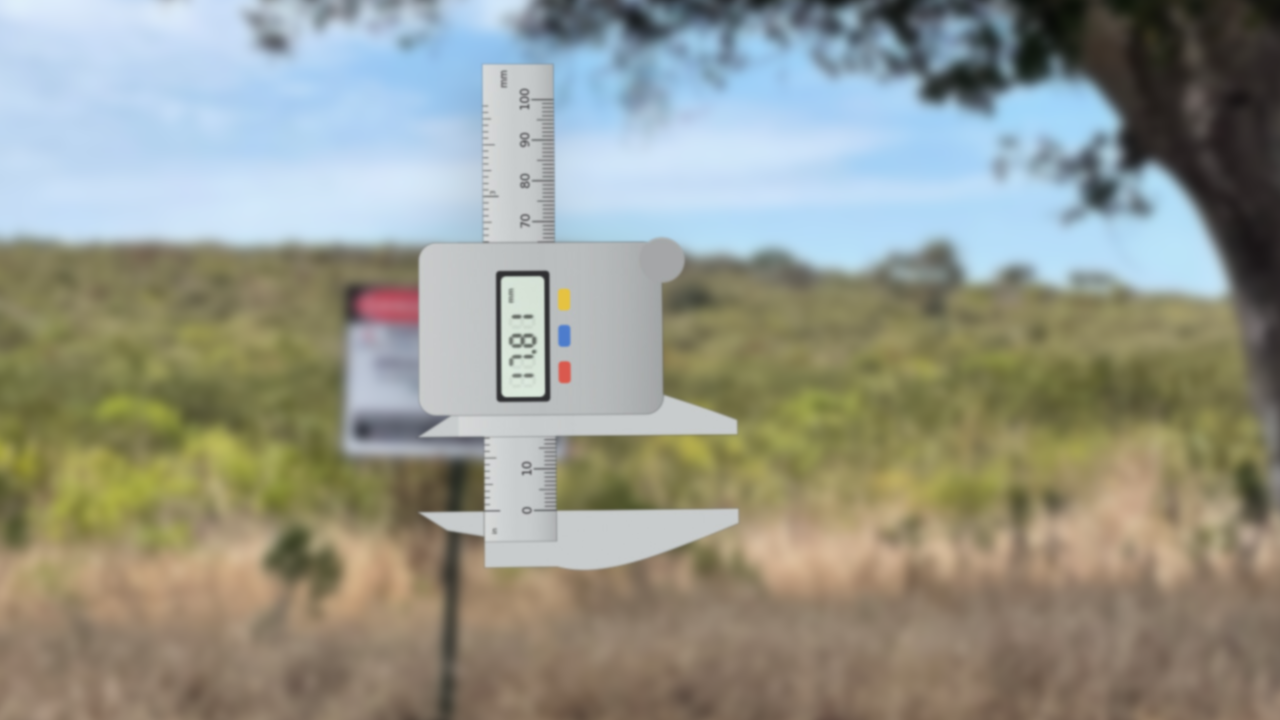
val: 17.81 mm
